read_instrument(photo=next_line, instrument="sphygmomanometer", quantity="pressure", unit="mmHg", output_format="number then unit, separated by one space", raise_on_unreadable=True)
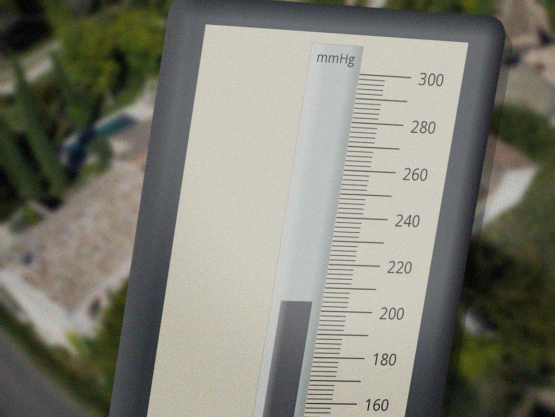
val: 204 mmHg
